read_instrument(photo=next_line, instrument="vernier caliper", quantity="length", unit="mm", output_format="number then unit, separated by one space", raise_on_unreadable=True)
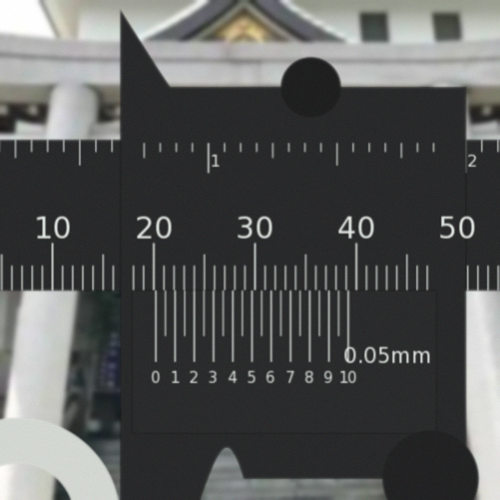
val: 20.2 mm
